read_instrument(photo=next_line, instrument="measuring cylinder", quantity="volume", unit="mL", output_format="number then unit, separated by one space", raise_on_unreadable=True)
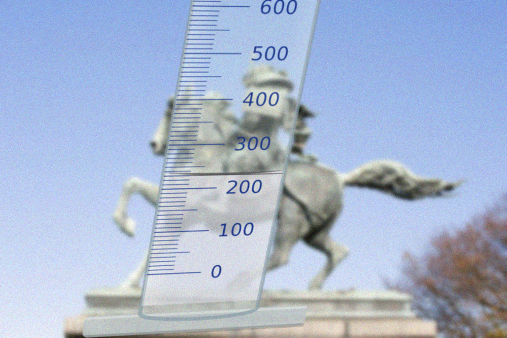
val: 230 mL
